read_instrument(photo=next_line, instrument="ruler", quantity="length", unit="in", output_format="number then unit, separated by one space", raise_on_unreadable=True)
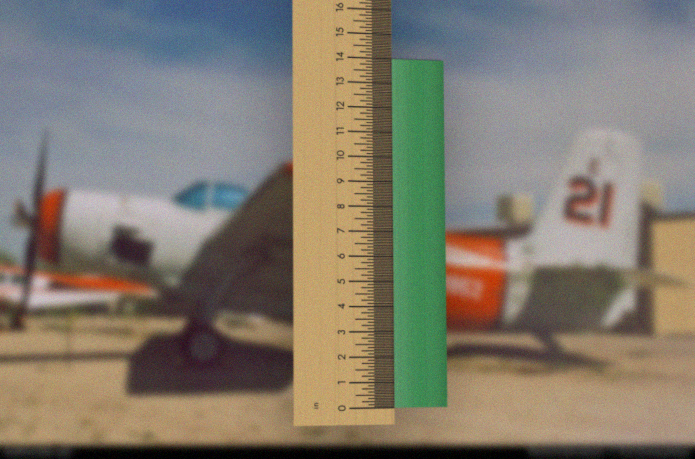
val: 14 in
